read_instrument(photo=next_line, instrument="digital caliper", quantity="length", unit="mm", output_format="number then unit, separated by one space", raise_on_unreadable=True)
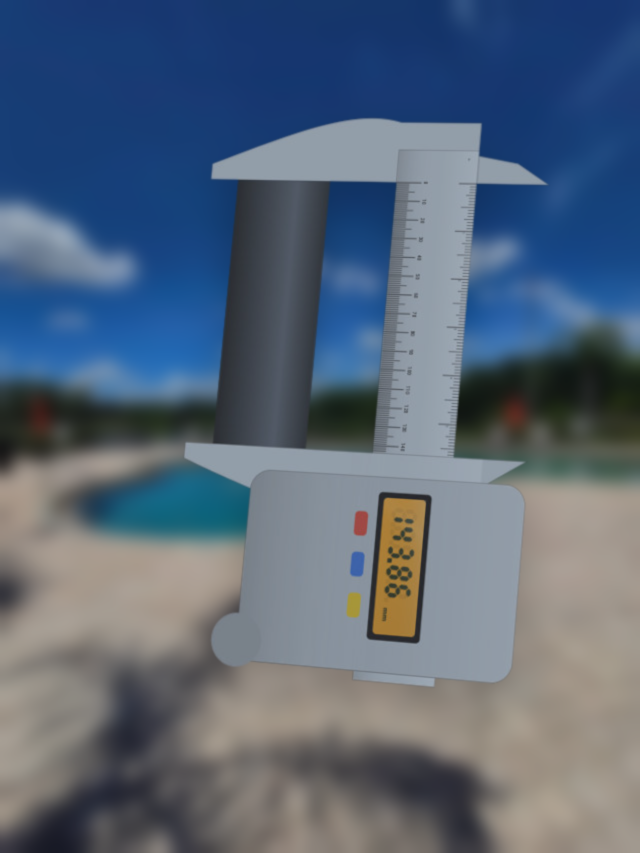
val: 143.86 mm
